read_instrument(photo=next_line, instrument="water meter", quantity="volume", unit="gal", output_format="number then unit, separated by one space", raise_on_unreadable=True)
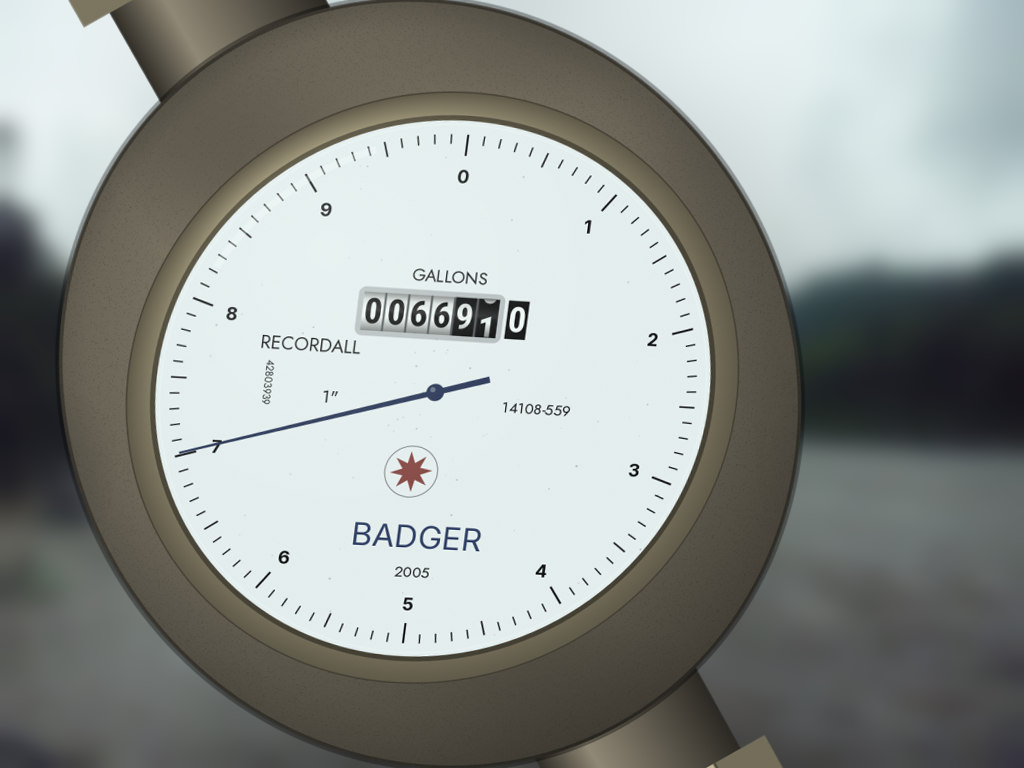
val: 66907.0 gal
